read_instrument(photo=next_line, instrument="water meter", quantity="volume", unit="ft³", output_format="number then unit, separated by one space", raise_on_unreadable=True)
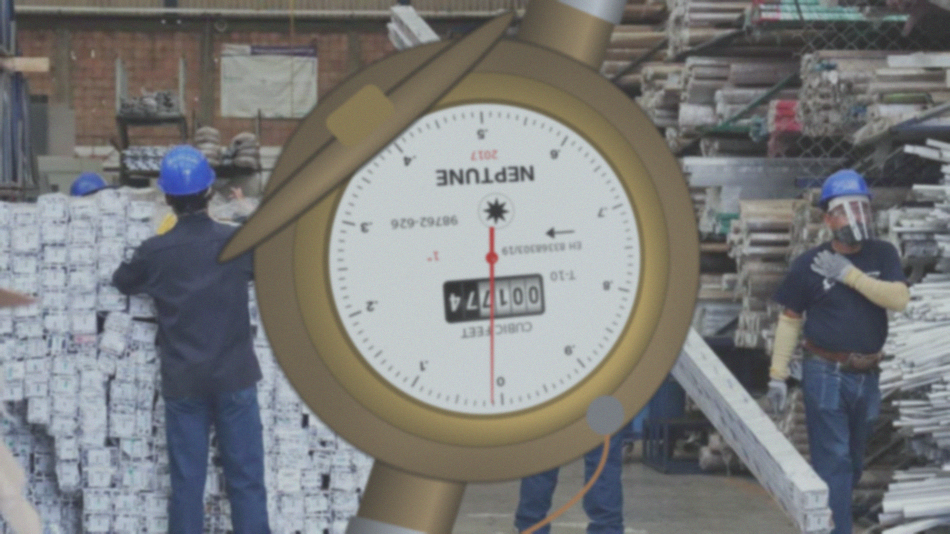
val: 1774.01 ft³
